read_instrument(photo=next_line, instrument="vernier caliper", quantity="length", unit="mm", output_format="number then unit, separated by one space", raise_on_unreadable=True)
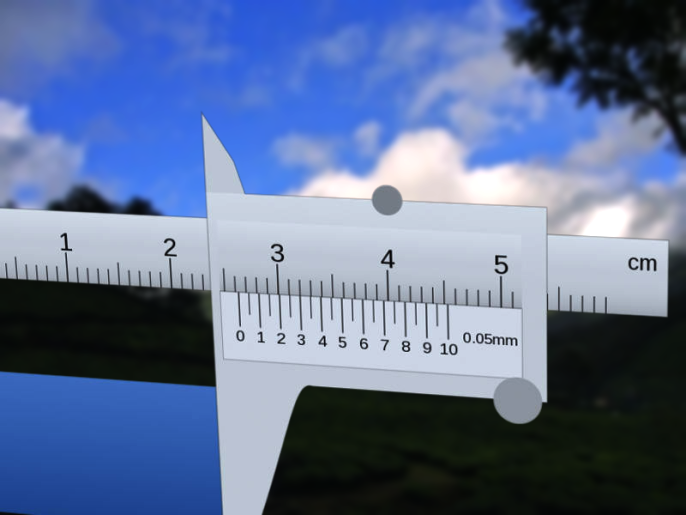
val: 26.3 mm
